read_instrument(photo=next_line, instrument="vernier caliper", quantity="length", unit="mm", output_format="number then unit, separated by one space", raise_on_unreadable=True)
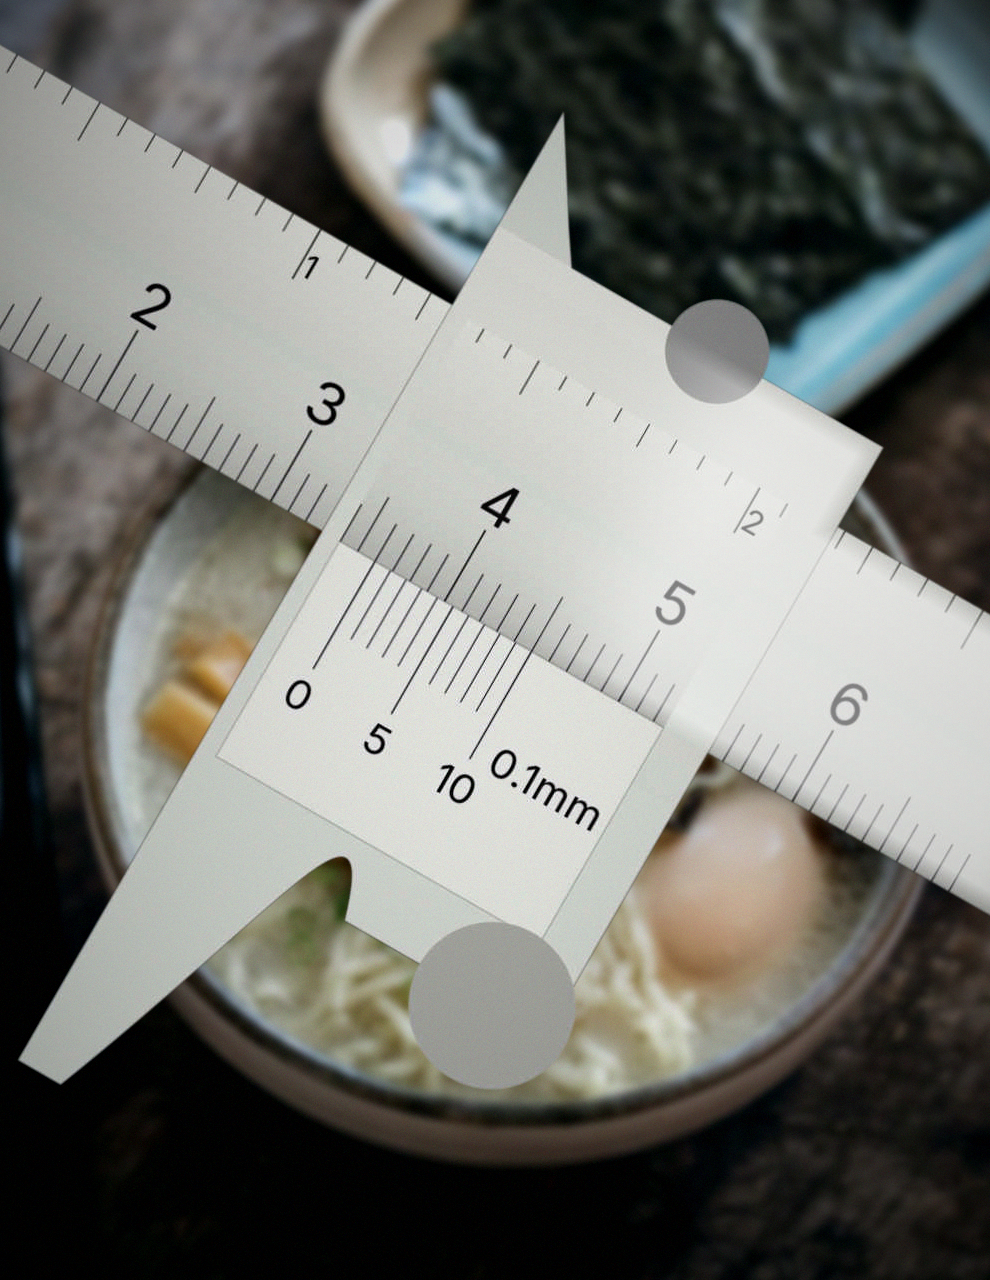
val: 36.0 mm
